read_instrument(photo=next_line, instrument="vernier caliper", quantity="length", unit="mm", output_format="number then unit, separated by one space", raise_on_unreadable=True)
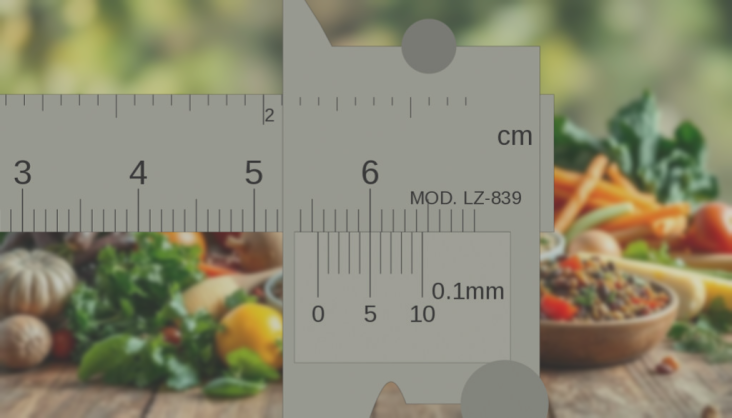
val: 55.5 mm
